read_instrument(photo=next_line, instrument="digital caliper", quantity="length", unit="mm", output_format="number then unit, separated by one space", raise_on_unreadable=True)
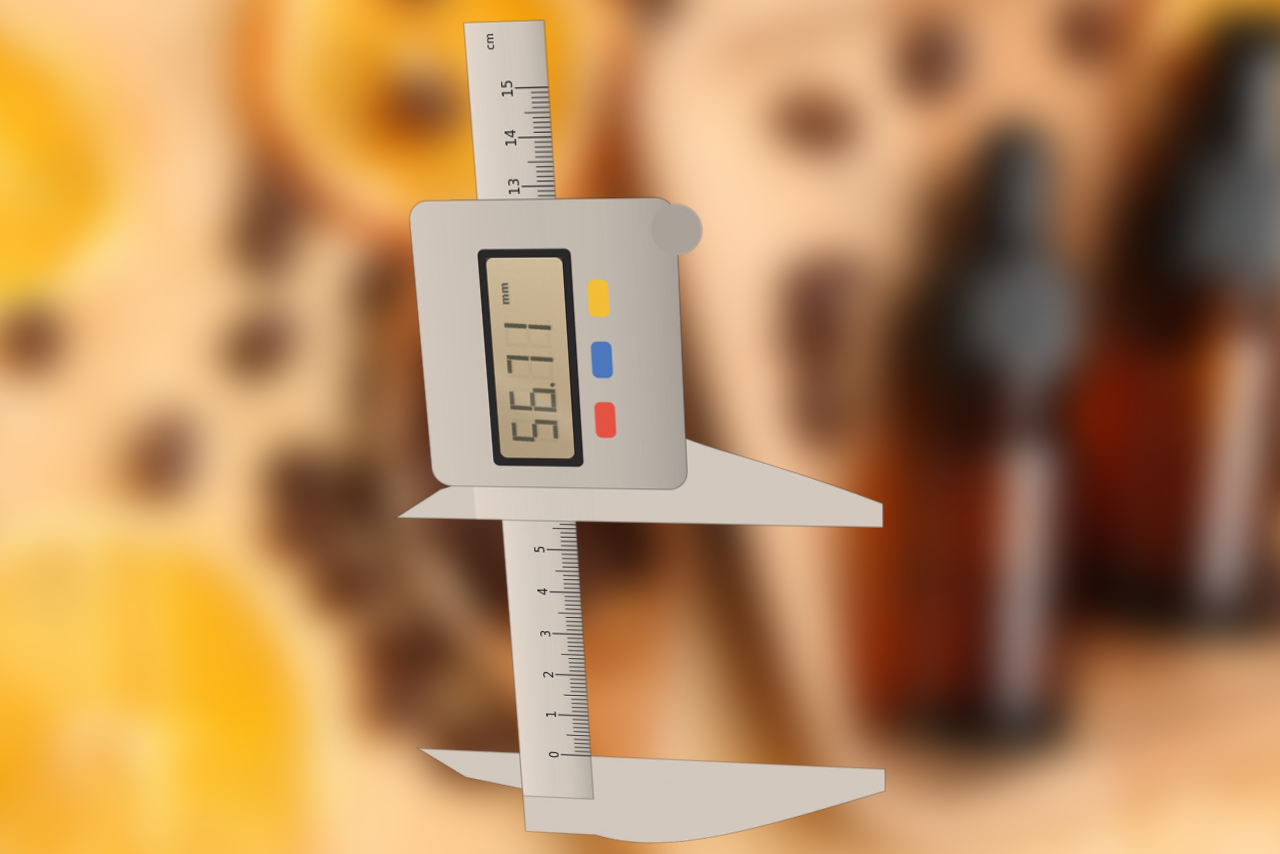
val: 56.71 mm
